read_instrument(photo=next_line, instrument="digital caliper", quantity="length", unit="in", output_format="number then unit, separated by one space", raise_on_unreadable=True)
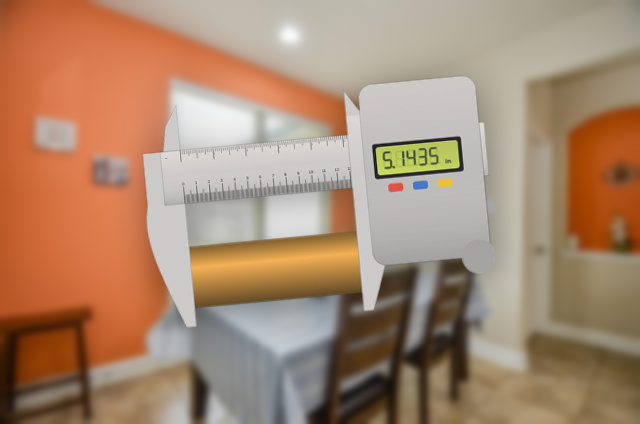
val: 5.1435 in
